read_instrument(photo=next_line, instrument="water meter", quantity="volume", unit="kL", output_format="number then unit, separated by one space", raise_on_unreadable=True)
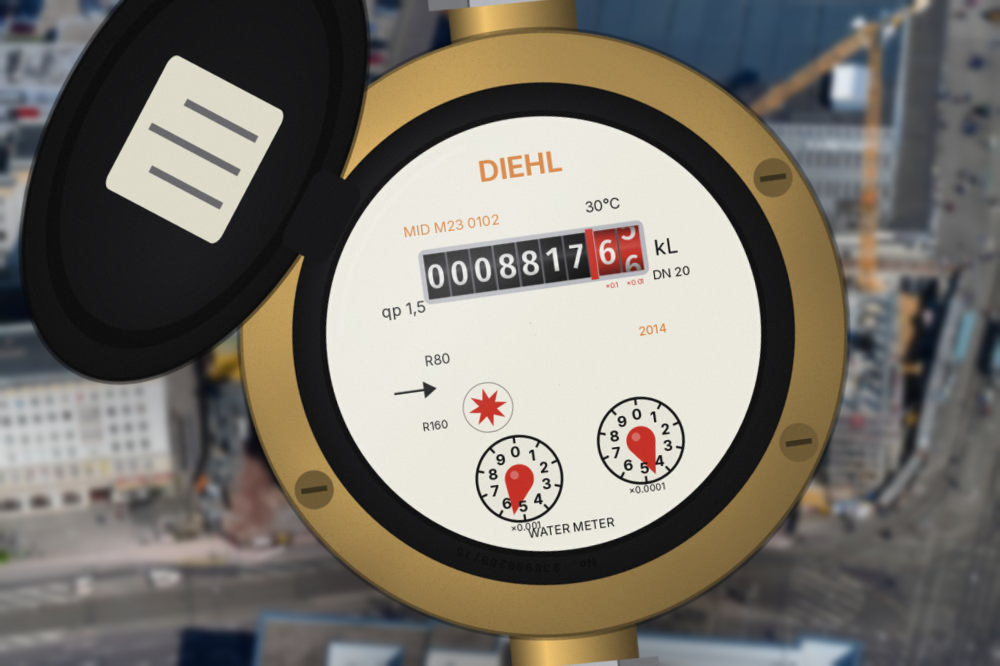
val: 8817.6554 kL
